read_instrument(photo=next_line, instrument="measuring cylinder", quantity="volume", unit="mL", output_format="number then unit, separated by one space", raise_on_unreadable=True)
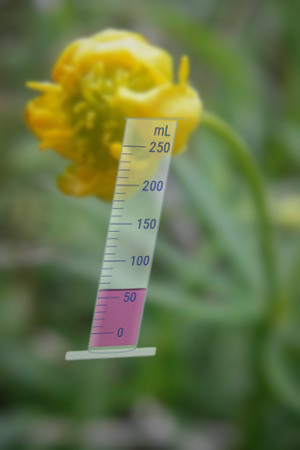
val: 60 mL
